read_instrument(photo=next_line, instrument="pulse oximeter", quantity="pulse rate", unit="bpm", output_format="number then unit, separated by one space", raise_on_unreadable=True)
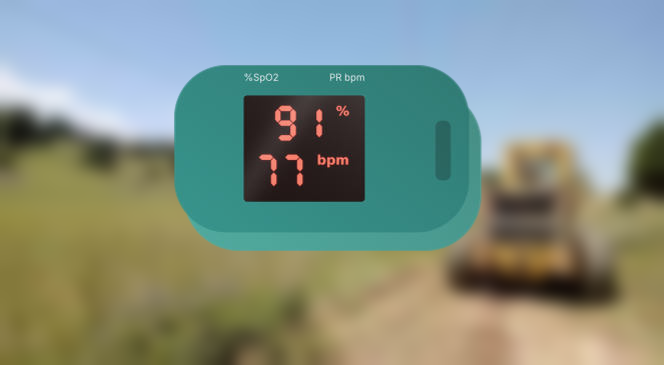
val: 77 bpm
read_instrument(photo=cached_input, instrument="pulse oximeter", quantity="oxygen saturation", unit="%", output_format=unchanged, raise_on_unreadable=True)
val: 91 %
